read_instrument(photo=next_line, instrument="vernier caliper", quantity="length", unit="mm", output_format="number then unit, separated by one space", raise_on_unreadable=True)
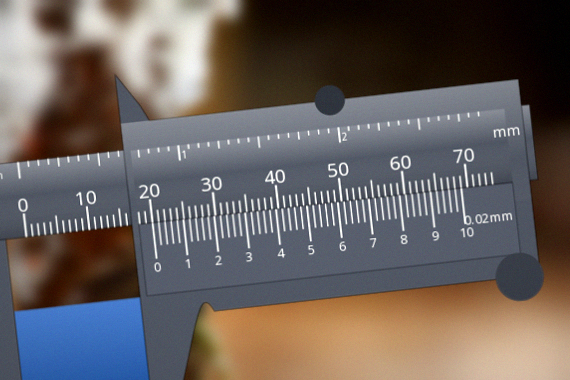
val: 20.0 mm
